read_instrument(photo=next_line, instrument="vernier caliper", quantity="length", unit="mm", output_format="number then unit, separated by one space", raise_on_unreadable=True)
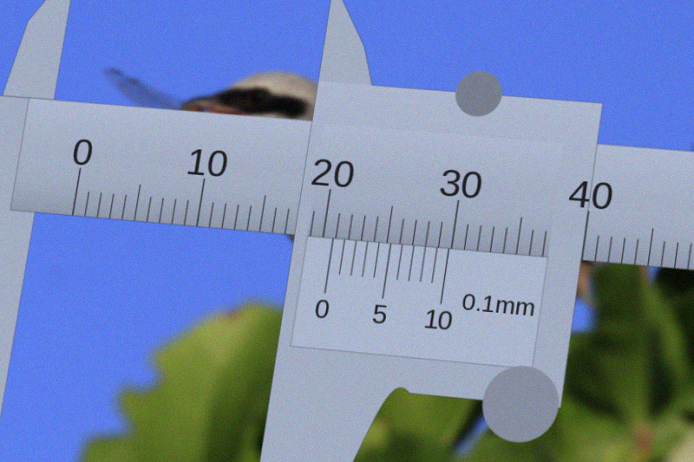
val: 20.8 mm
